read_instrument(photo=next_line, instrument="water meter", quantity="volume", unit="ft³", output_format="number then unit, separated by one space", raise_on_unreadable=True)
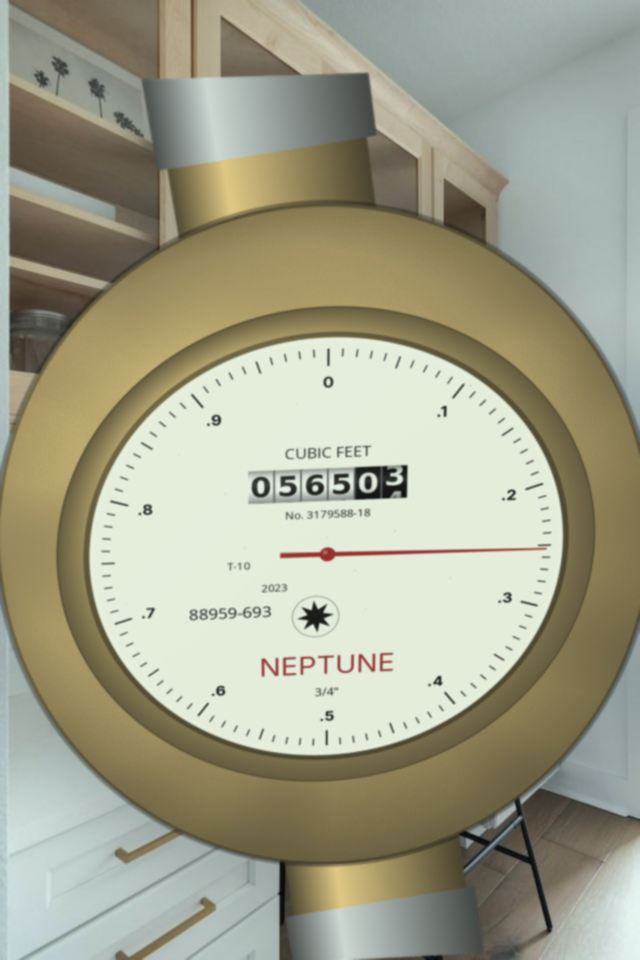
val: 56503.25 ft³
